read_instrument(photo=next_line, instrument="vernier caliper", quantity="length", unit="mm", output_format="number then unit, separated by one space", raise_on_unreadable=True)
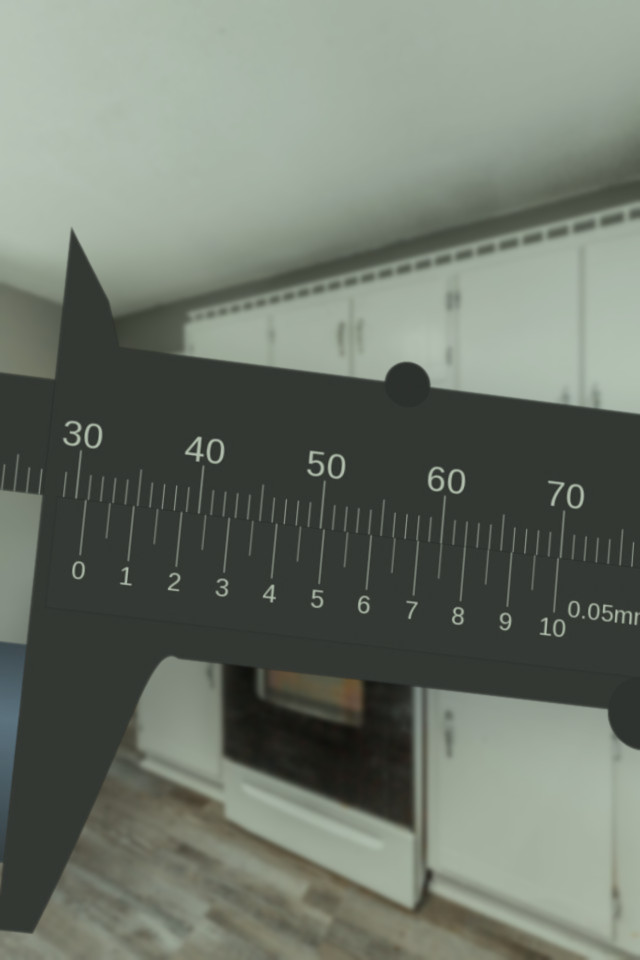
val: 30.8 mm
